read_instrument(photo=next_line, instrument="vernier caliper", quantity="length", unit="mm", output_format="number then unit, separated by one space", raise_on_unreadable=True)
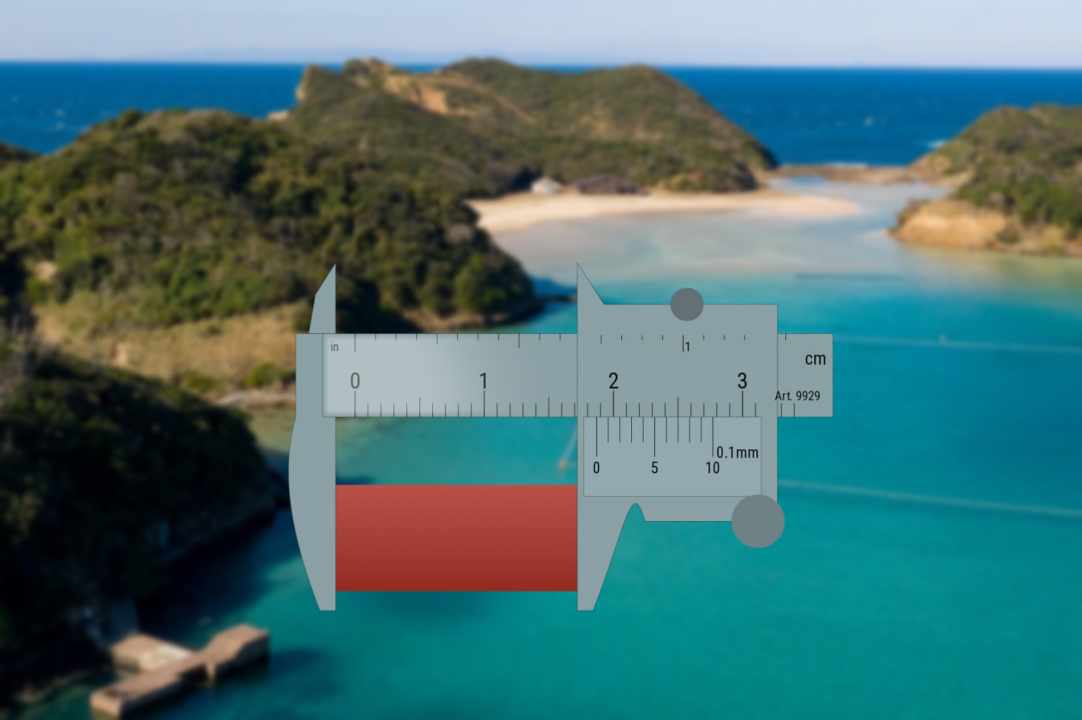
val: 18.7 mm
